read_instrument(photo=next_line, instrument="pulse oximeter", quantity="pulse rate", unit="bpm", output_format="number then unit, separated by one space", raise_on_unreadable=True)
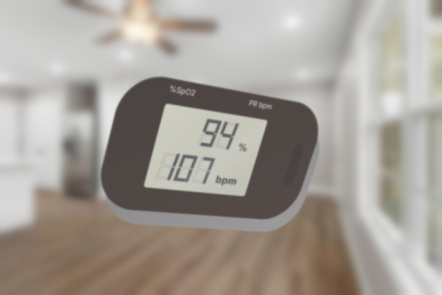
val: 107 bpm
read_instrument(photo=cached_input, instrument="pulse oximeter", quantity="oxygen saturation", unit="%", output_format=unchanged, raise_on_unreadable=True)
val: 94 %
